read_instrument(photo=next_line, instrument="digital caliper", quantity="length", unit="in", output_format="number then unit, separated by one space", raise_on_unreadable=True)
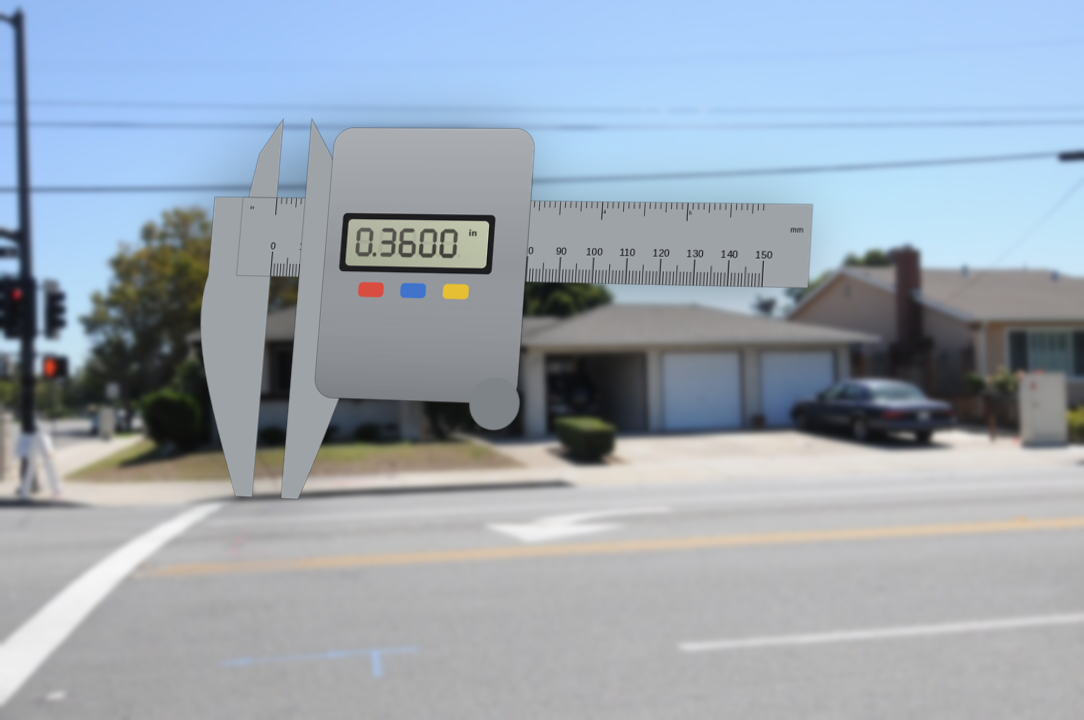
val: 0.3600 in
